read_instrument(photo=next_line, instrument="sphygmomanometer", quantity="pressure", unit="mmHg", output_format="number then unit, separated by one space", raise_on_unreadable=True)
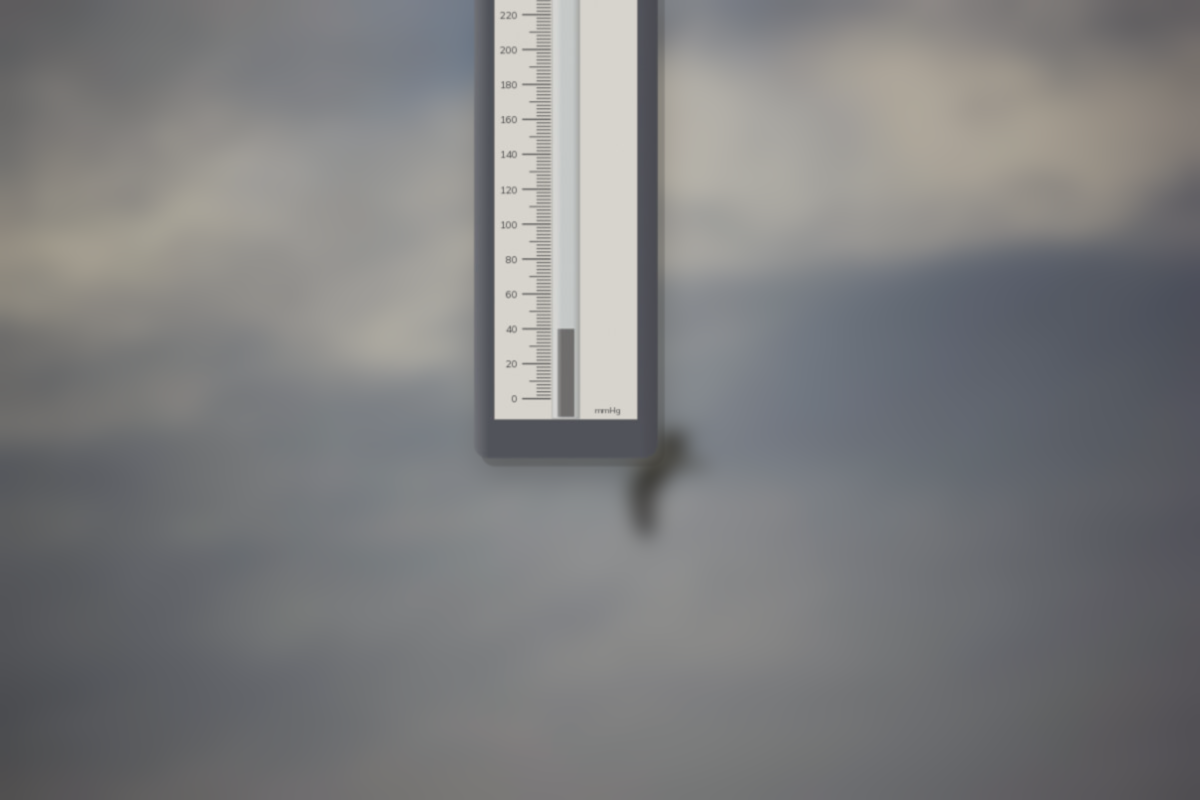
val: 40 mmHg
